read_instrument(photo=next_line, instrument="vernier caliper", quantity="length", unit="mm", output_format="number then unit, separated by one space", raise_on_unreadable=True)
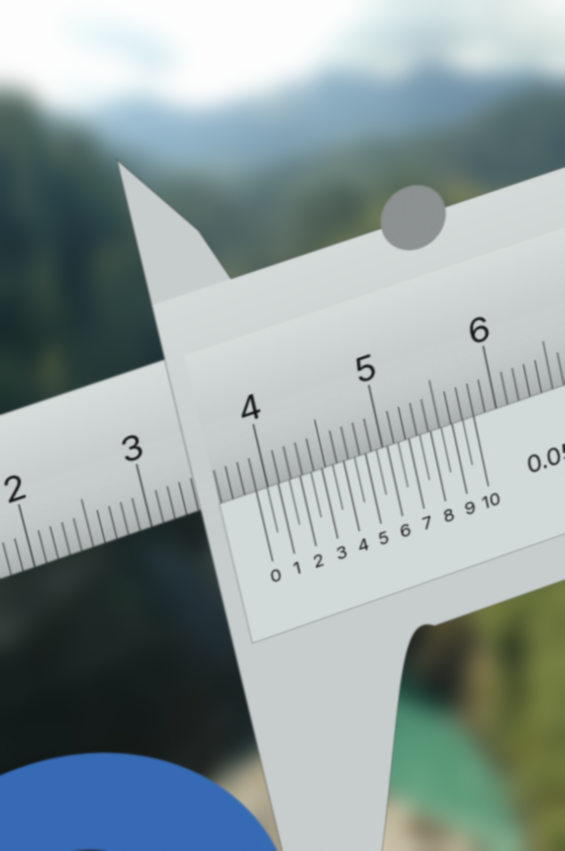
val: 39.0 mm
